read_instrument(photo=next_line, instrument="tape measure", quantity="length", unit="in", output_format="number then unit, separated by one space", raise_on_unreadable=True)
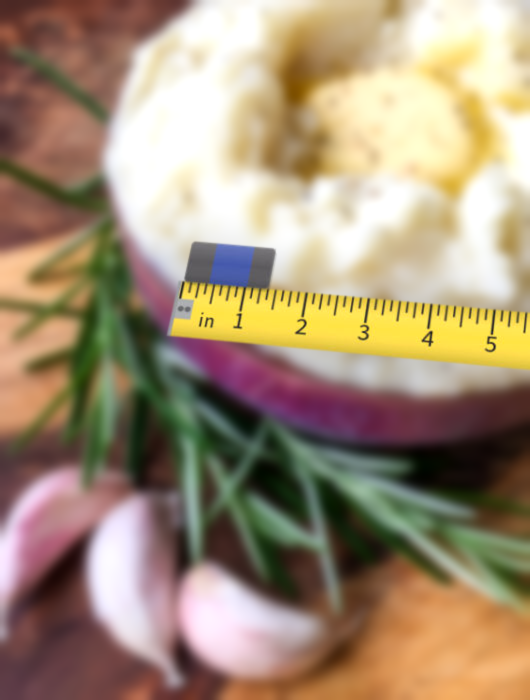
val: 1.375 in
